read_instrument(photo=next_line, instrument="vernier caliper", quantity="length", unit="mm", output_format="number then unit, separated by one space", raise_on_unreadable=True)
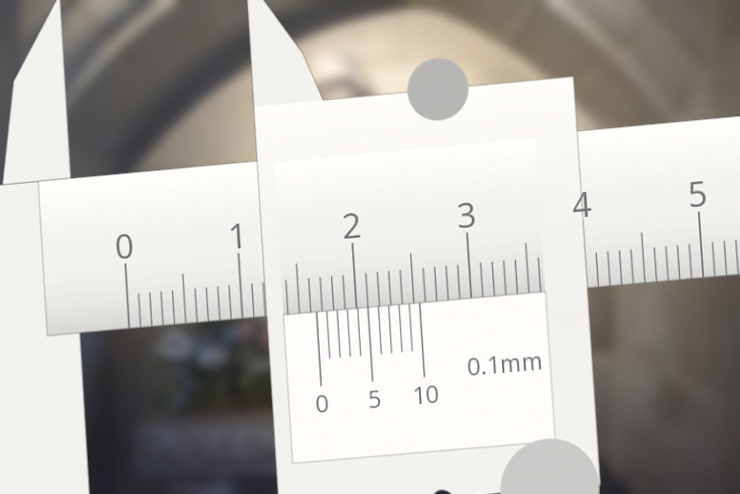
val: 16.5 mm
